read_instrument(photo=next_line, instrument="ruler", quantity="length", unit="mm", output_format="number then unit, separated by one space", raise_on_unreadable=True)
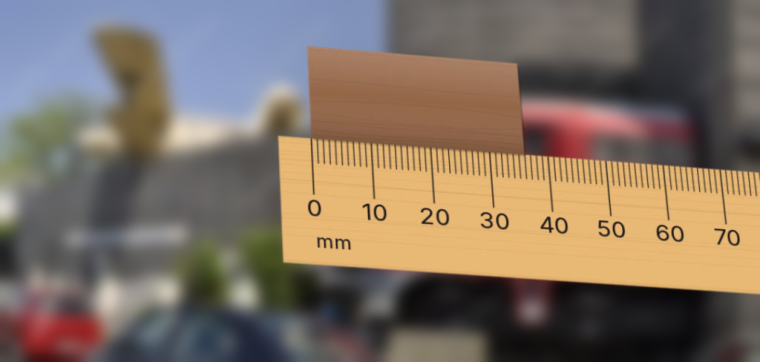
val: 36 mm
